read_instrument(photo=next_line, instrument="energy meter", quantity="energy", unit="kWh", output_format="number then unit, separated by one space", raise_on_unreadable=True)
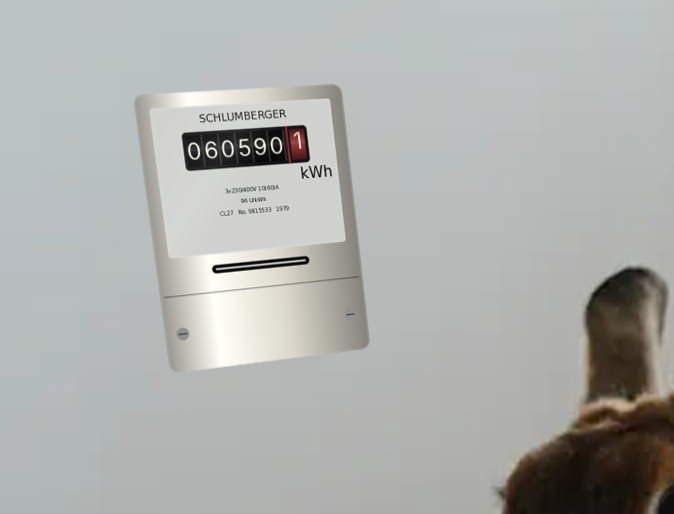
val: 60590.1 kWh
